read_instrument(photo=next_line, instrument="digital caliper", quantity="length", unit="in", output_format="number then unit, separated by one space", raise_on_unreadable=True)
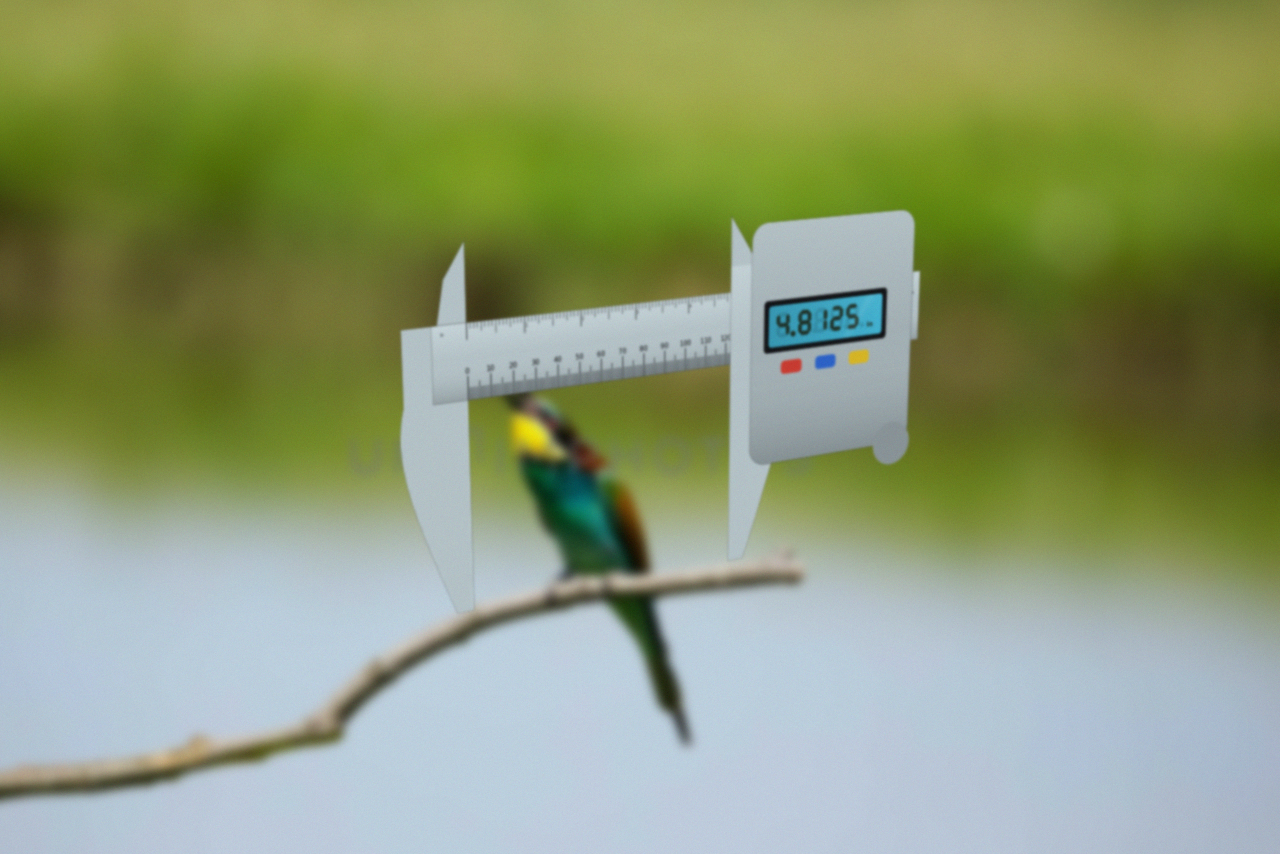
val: 4.8125 in
